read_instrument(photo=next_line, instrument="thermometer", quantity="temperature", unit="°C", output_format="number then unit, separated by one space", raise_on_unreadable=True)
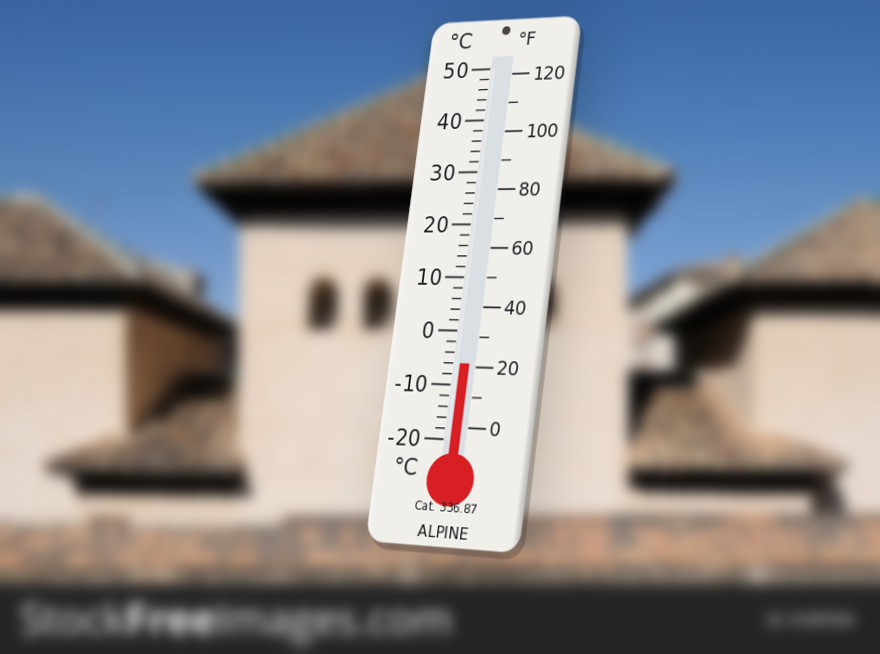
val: -6 °C
